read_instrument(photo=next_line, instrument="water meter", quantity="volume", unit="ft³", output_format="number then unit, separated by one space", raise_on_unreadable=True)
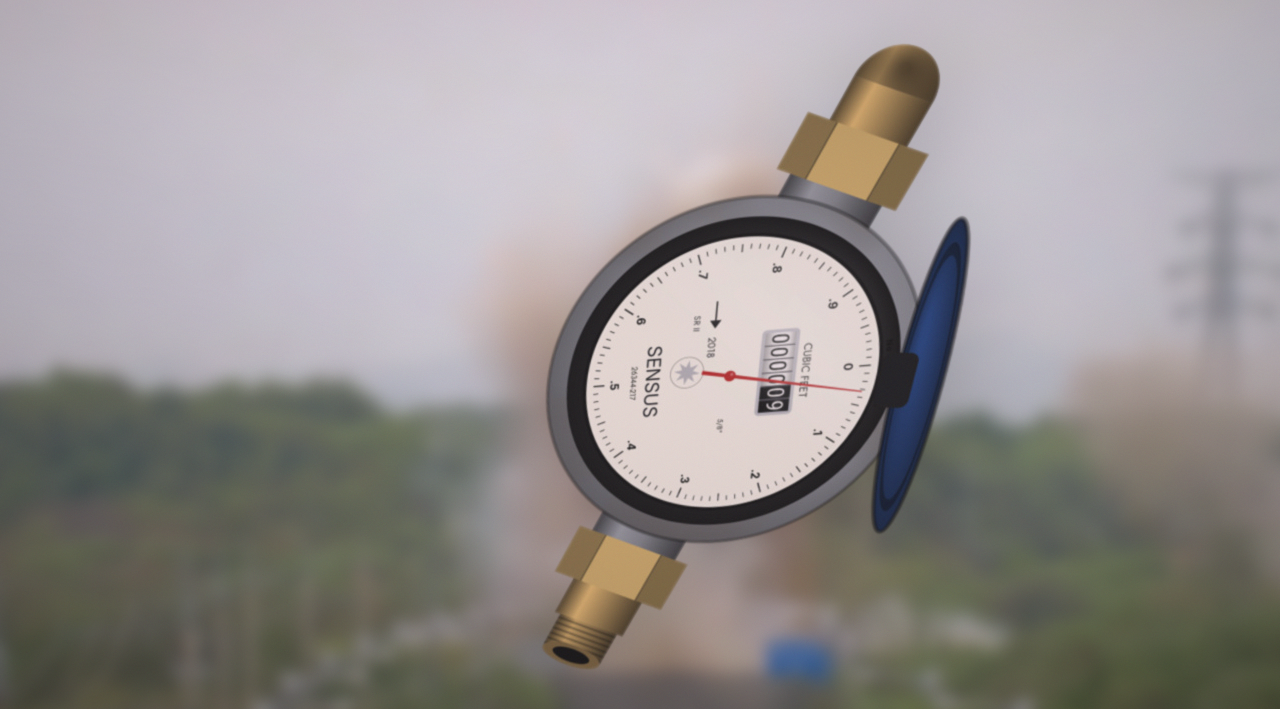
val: 9.03 ft³
